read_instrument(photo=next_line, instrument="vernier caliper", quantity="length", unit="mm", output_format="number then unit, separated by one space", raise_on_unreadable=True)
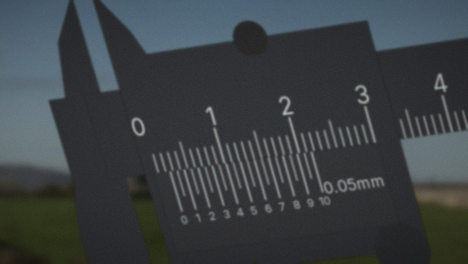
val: 2.6 mm
